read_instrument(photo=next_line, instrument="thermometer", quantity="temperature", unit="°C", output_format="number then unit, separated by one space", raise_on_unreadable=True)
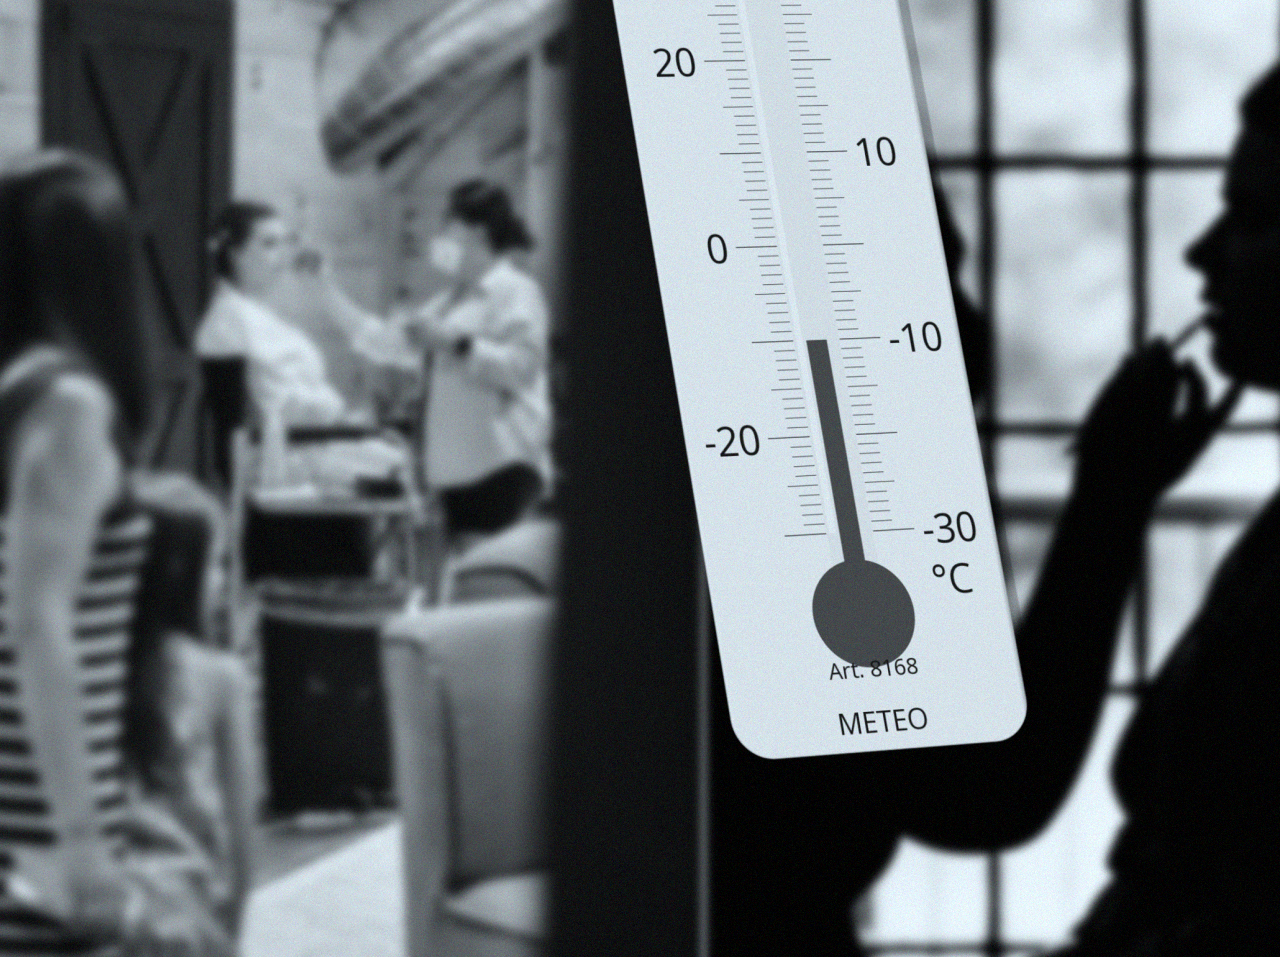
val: -10 °C
